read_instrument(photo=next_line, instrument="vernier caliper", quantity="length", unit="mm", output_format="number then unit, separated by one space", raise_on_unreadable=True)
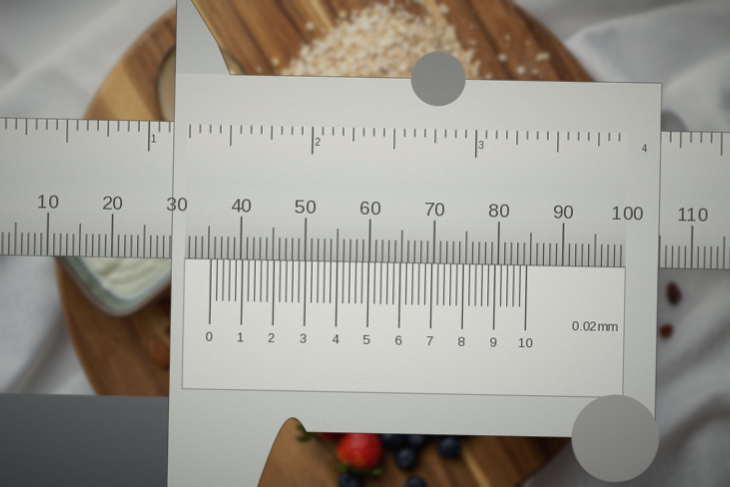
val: 35.4 mm
